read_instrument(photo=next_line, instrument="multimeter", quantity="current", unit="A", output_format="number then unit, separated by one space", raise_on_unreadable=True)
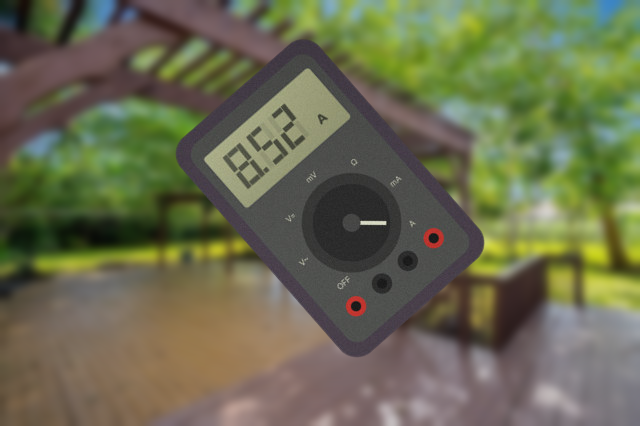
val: 8.52 A
